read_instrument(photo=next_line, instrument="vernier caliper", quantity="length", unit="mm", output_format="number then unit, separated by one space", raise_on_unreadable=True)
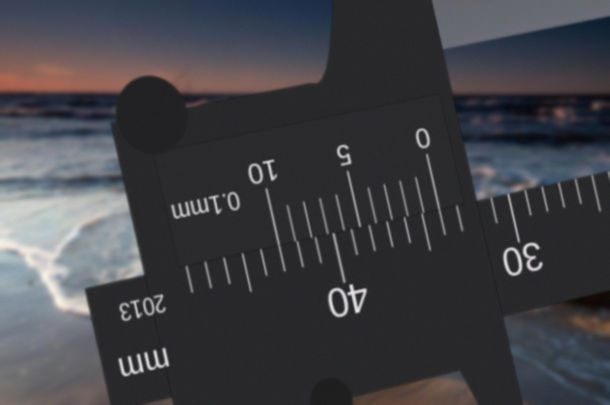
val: 34.0 mm
